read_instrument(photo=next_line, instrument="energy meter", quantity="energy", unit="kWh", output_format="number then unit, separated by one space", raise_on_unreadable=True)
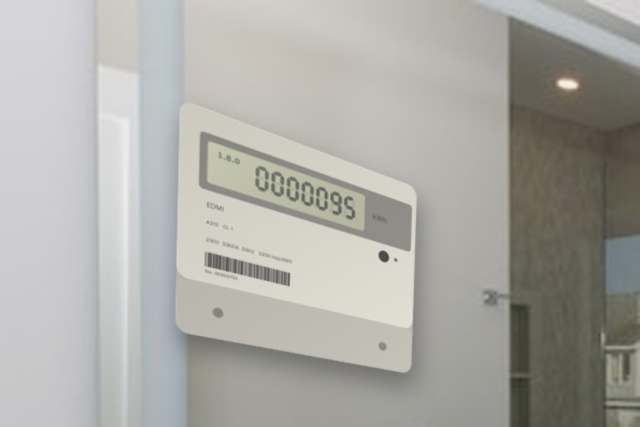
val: 95 kWh
